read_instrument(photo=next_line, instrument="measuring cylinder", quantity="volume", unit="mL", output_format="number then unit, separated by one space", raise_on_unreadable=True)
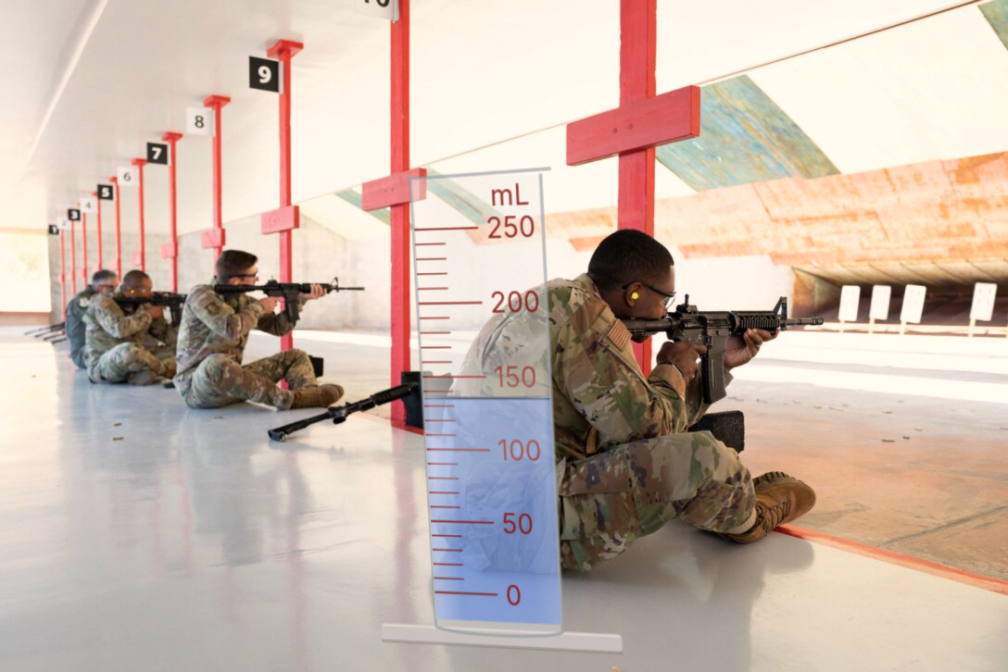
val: 135 mL
